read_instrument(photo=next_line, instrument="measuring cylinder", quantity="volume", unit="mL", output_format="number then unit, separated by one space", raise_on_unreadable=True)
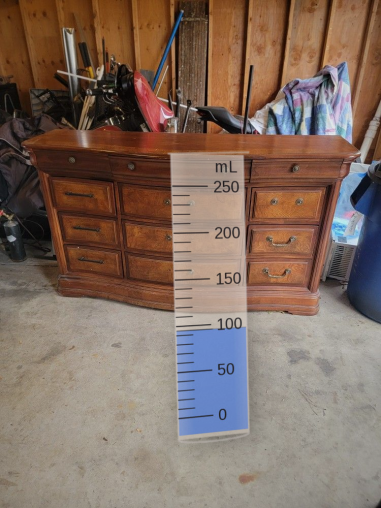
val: 95 mL
